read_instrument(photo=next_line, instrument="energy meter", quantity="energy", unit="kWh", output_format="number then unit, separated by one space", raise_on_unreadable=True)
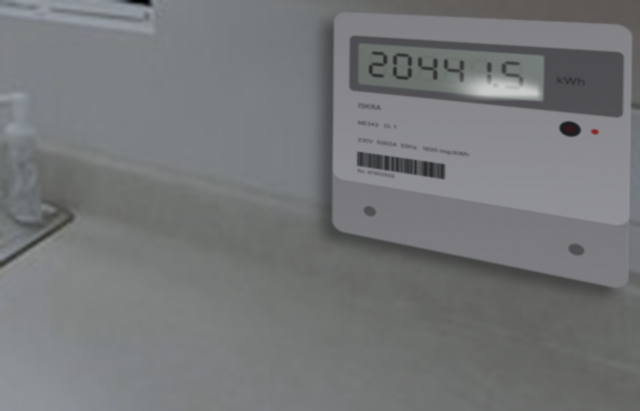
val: 20441.5 kWh
